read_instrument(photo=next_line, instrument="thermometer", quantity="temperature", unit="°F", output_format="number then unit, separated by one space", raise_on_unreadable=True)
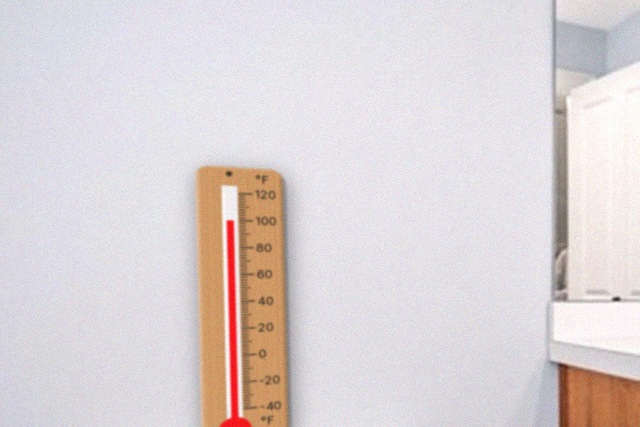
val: 100 °F
